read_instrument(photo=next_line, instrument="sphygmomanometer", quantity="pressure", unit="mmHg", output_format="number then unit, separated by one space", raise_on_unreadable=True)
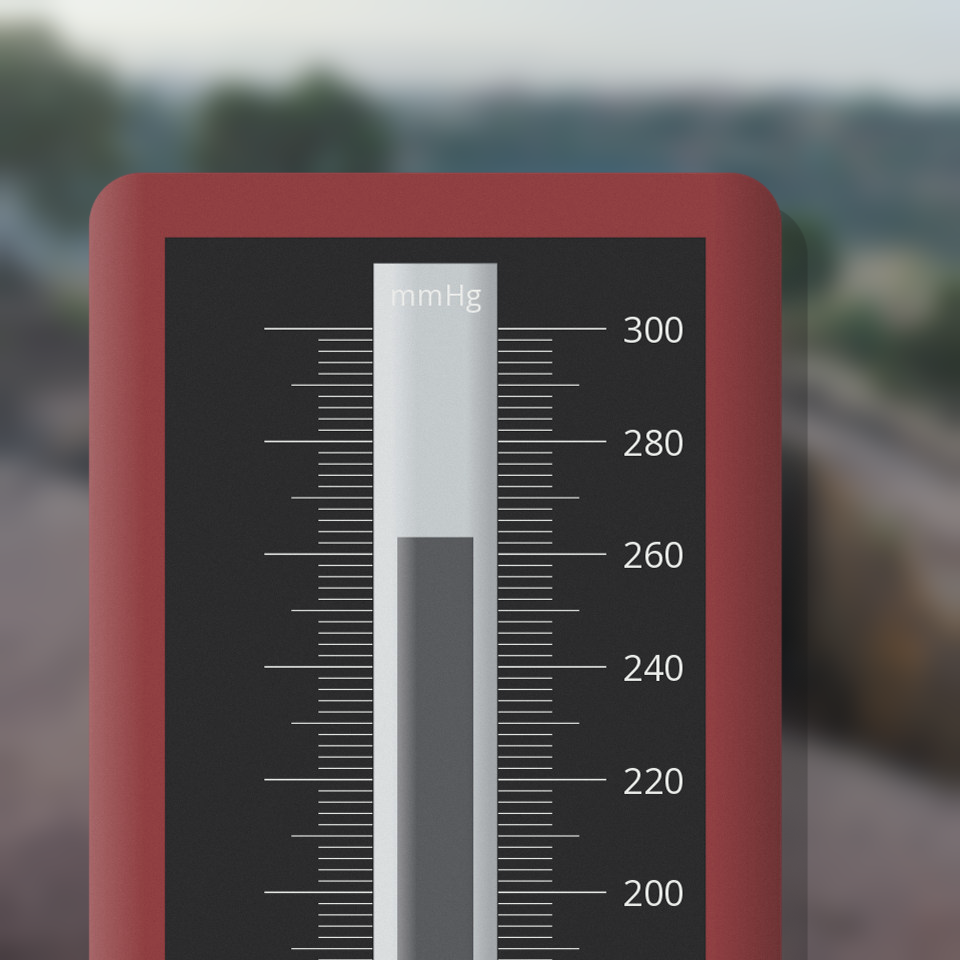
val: 263 mmHg
